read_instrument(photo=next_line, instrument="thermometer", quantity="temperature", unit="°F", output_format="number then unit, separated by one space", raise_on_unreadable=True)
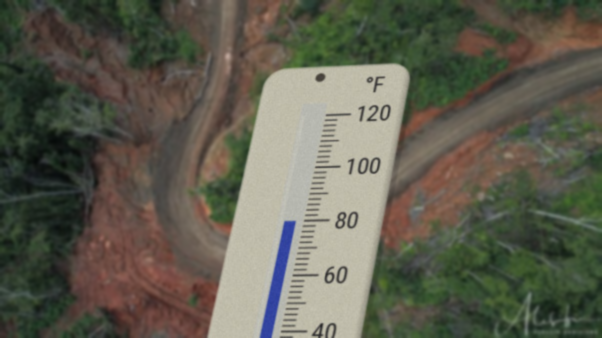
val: 80 °F
